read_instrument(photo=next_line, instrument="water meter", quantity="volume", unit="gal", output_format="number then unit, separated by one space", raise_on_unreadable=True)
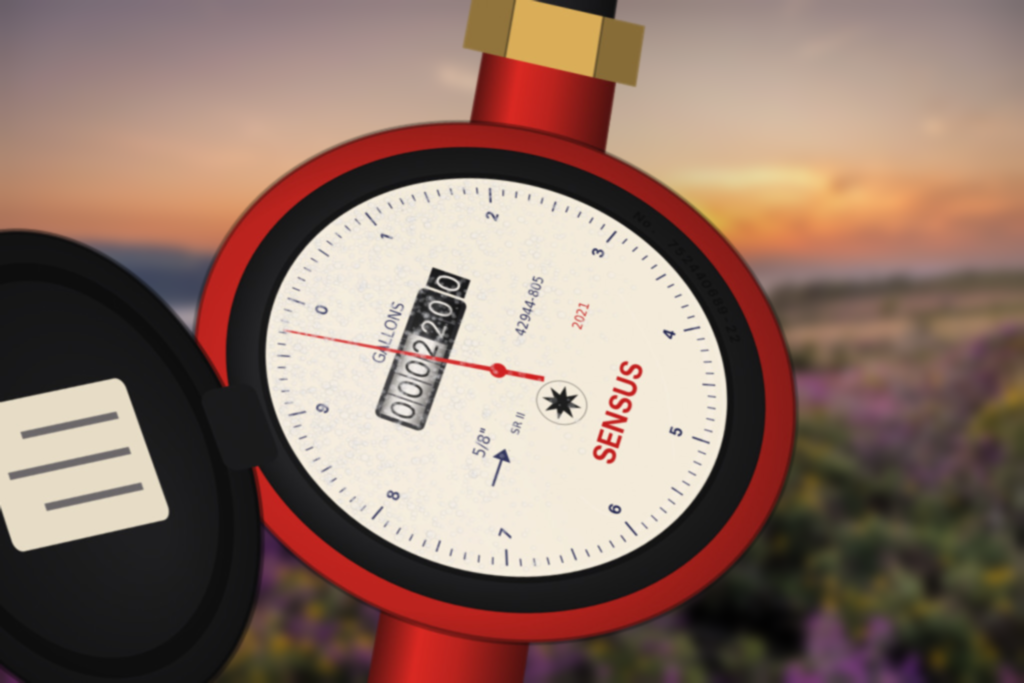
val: 2199.7 gal
